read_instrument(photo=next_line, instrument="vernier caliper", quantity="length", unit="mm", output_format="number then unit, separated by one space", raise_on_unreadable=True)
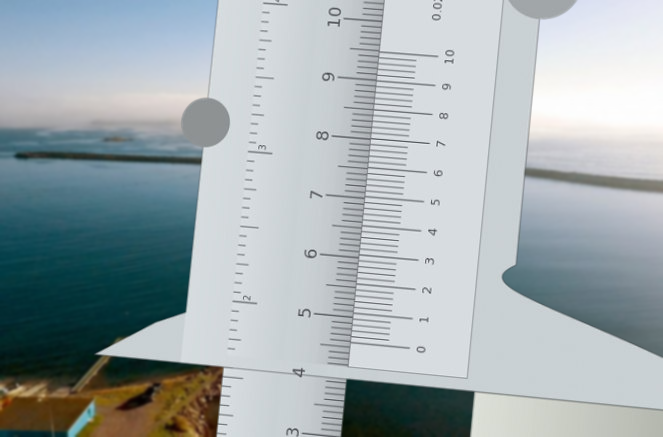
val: 45.8 mm
